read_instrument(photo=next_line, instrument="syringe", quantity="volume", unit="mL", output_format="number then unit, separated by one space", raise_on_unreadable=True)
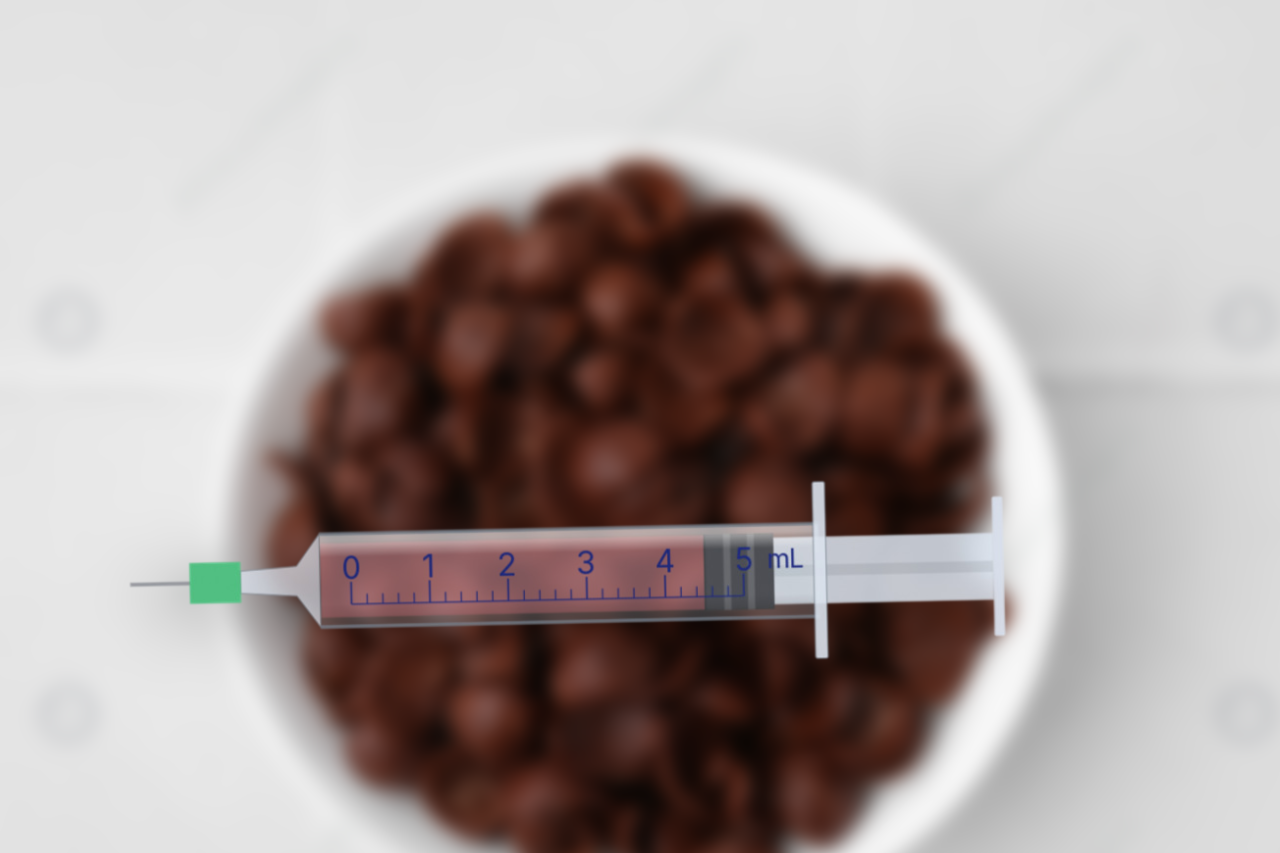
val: 4.5 mL
